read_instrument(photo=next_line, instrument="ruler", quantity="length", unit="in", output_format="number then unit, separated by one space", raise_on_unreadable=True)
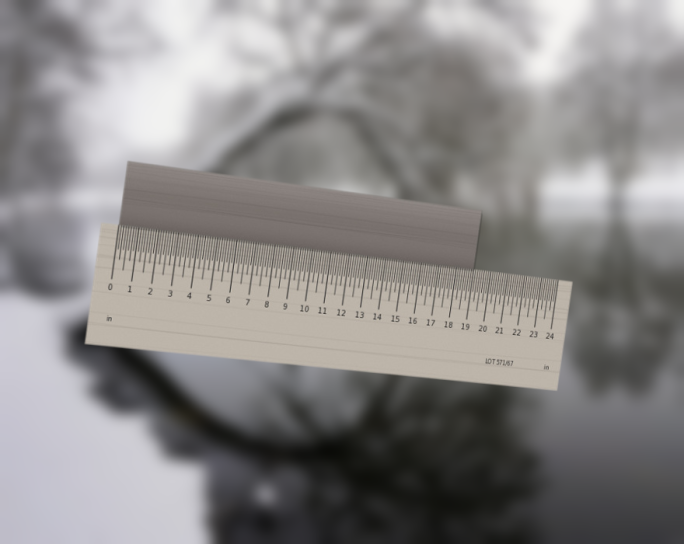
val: 19 in
